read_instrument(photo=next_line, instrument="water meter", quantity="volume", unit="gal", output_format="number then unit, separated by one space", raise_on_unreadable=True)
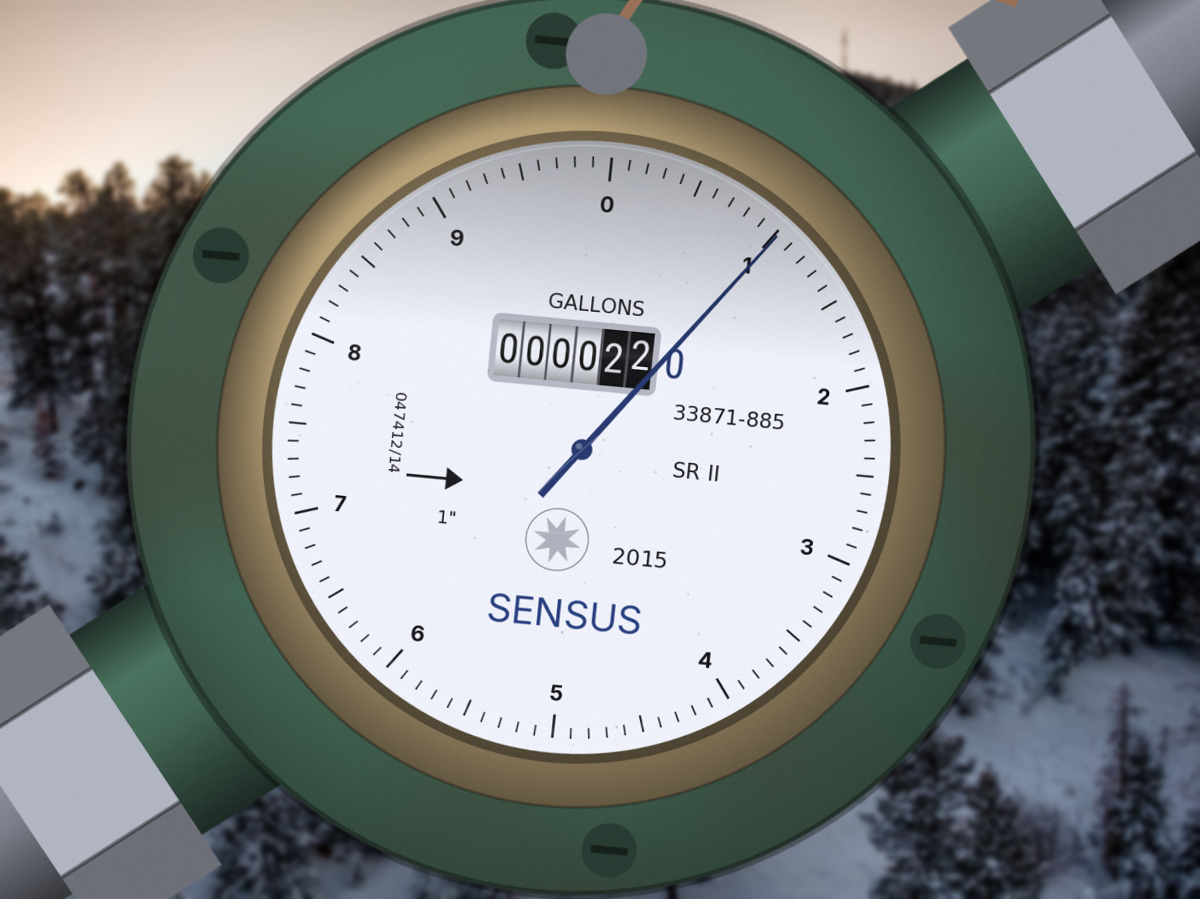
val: 221.0 gal
